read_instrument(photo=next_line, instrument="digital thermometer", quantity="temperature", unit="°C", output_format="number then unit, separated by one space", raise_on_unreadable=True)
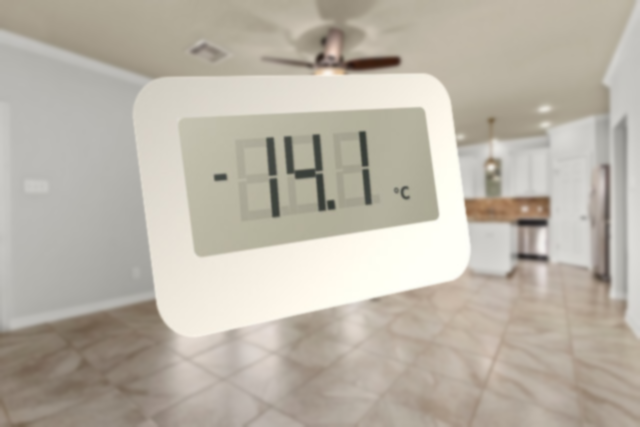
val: -14.1 °C
